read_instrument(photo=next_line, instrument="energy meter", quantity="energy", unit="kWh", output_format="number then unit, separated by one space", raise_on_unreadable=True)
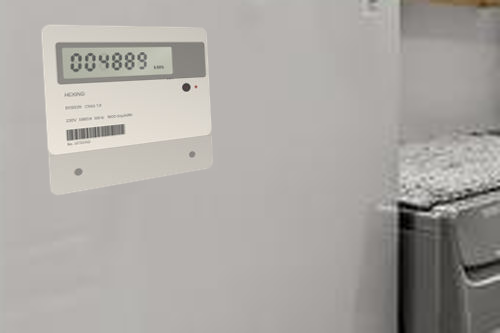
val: 4889 kWh
